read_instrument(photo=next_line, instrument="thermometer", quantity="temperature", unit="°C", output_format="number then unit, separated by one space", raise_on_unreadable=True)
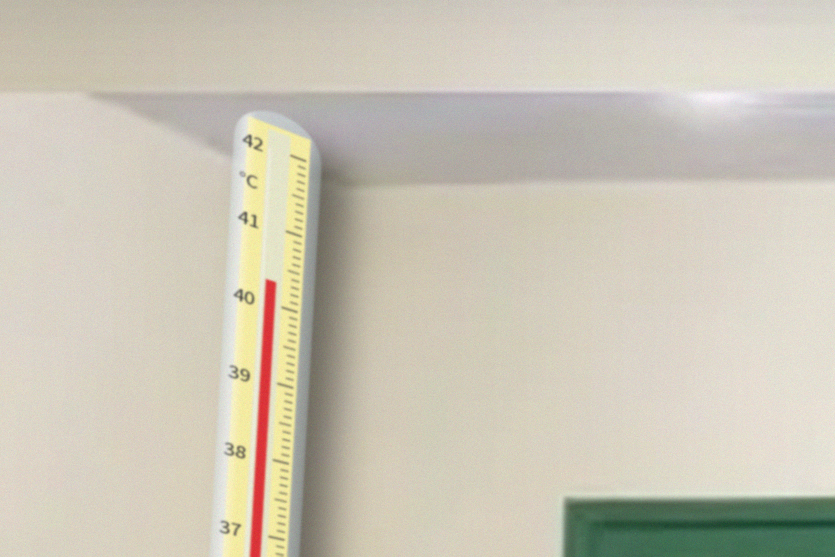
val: 40.3 °C
